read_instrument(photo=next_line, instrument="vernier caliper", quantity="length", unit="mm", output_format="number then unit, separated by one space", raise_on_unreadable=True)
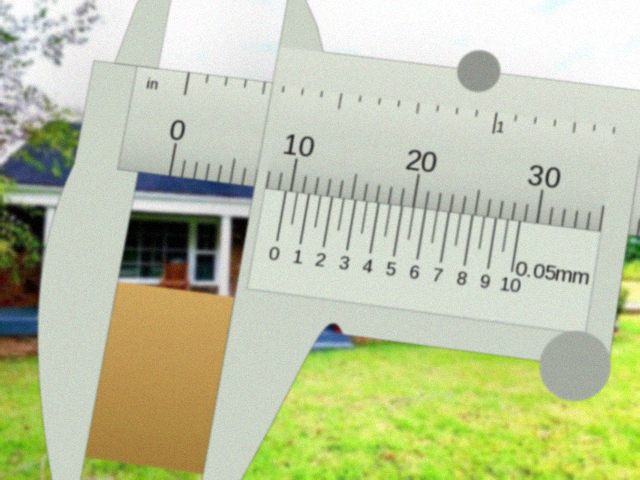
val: 9.6 mm
